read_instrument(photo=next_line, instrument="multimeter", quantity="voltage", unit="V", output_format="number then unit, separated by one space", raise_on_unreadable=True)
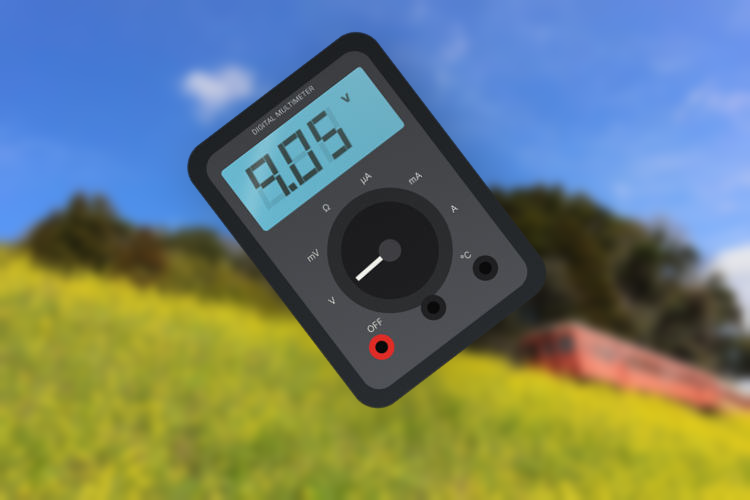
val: 9.05 V
